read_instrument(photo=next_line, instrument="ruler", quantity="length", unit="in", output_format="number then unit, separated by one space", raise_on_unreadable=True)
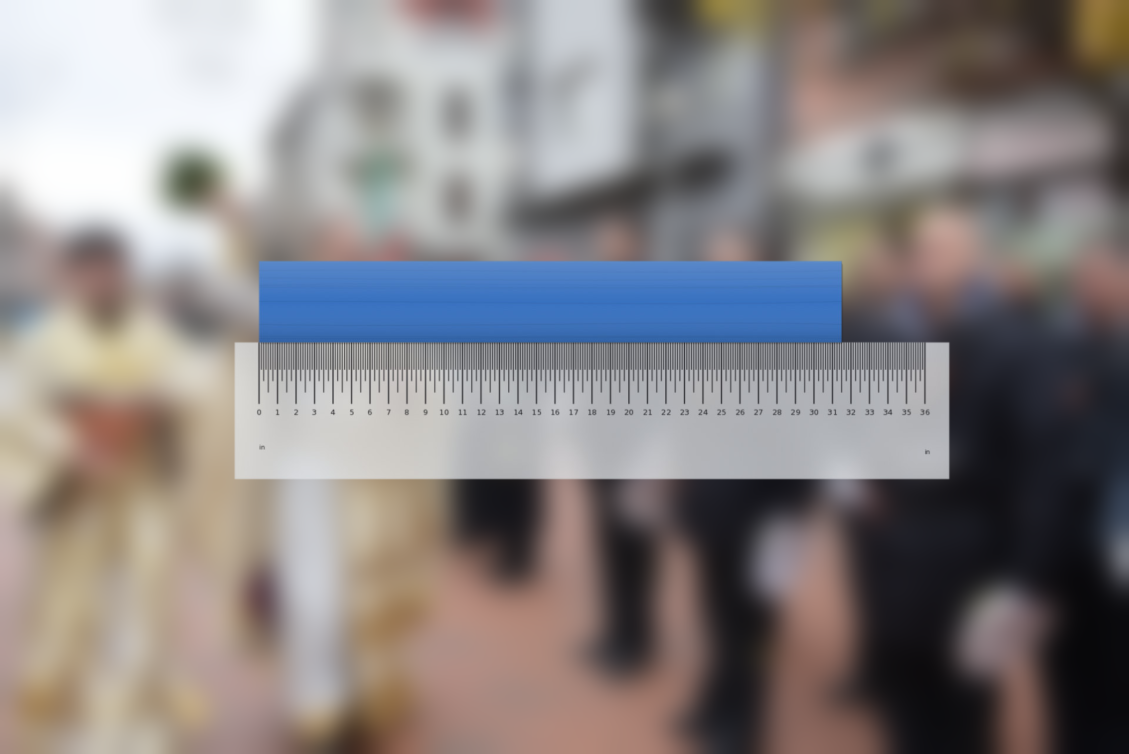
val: 31.5 in
